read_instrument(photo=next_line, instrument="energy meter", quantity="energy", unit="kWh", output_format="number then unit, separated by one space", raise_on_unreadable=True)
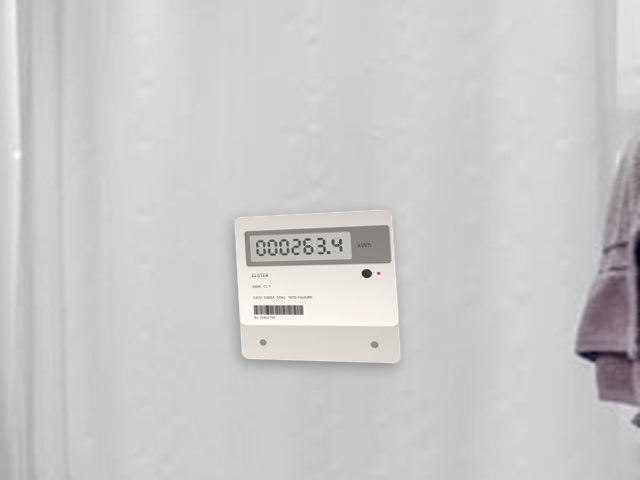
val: 263.4 kWh
